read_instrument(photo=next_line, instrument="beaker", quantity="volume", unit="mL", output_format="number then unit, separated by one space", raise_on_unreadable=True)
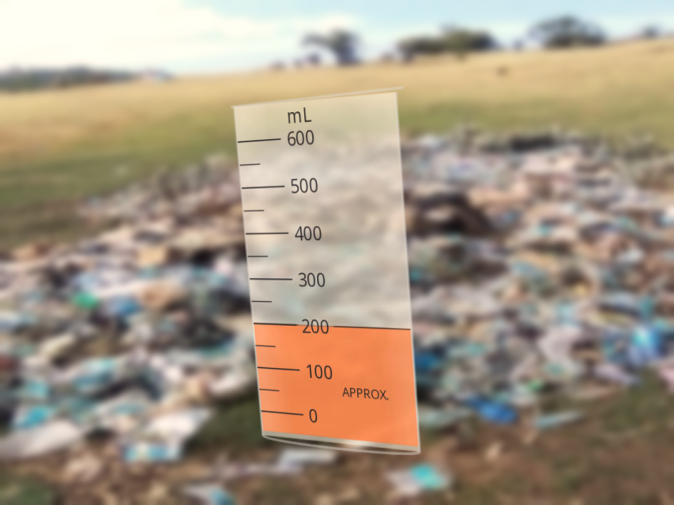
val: 200 mL
